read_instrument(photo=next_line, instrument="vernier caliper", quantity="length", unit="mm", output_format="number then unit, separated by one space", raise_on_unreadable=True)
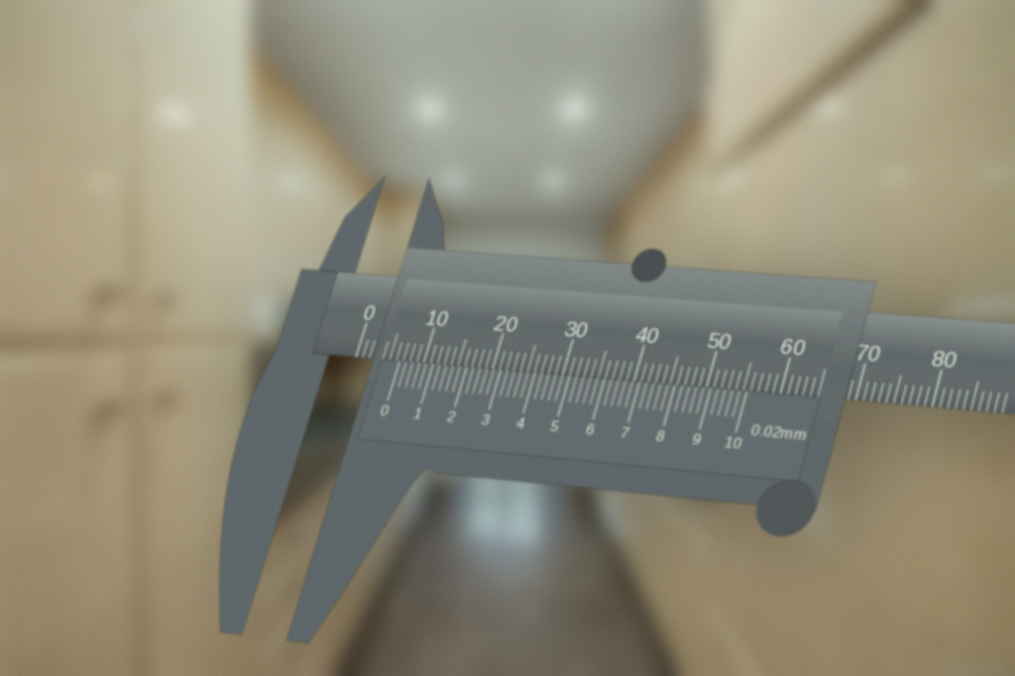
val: 6.5 mm
